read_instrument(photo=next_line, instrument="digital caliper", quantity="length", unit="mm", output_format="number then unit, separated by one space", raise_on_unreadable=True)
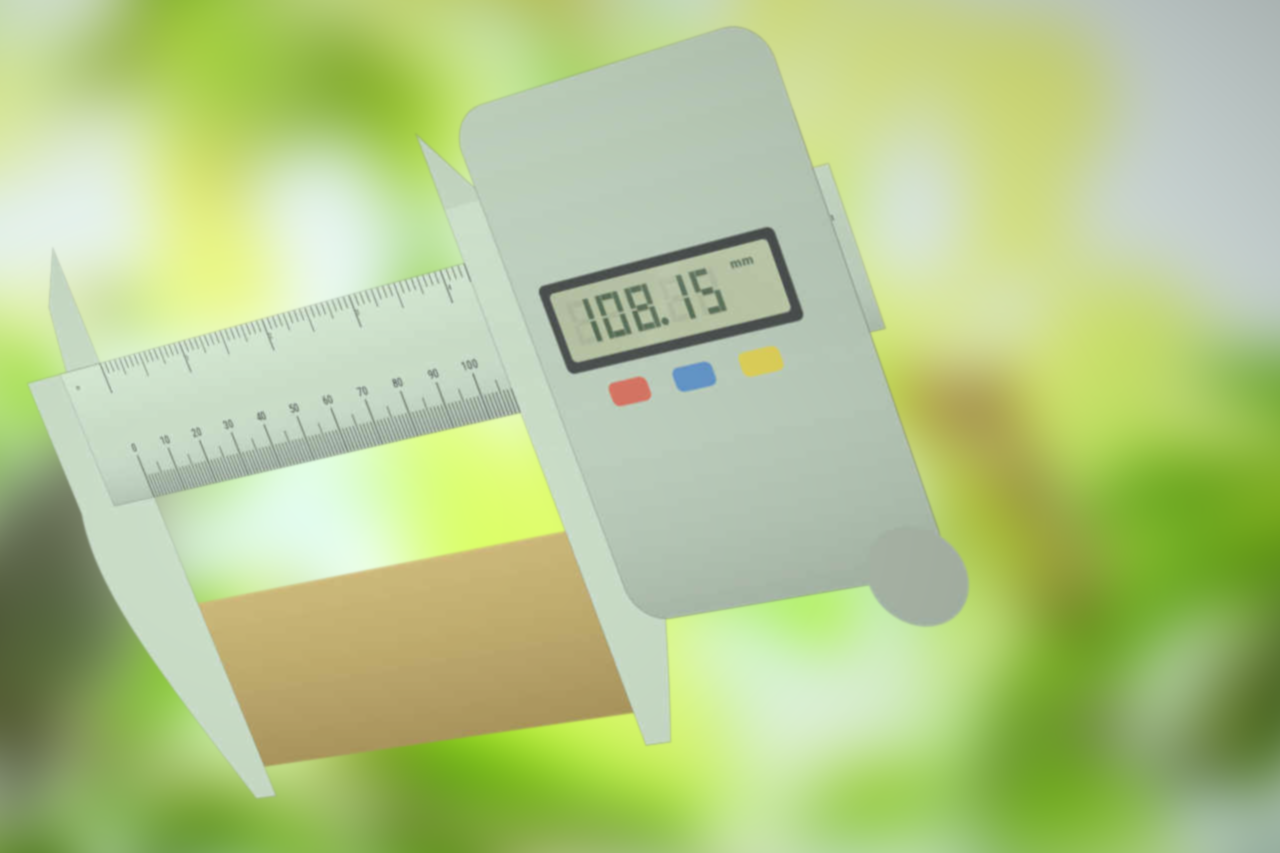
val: 108.15 mm
